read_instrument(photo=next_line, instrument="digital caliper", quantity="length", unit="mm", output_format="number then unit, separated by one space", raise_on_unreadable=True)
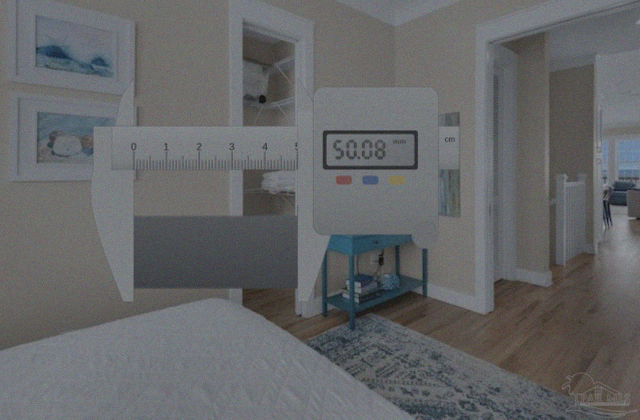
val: 50.08 mm
